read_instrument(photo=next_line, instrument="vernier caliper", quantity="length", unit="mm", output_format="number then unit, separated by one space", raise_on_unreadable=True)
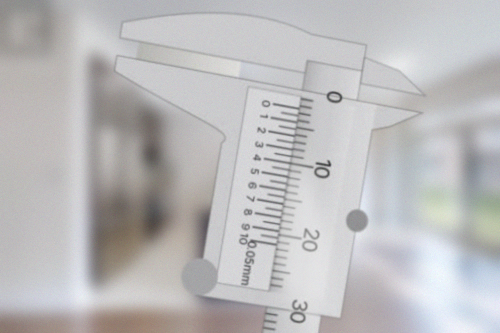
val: 2.4 mm
